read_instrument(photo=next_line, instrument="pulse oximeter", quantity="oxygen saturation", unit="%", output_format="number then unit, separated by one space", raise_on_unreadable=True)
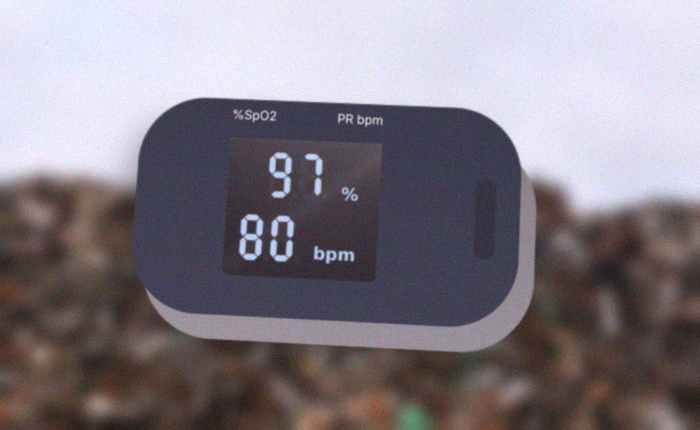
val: 97 %
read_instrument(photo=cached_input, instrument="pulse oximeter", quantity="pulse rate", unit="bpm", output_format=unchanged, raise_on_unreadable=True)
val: 80 bpm
